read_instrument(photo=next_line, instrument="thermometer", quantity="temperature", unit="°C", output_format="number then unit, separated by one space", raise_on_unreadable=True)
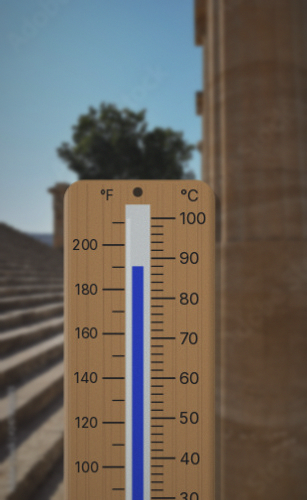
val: 88 °C
